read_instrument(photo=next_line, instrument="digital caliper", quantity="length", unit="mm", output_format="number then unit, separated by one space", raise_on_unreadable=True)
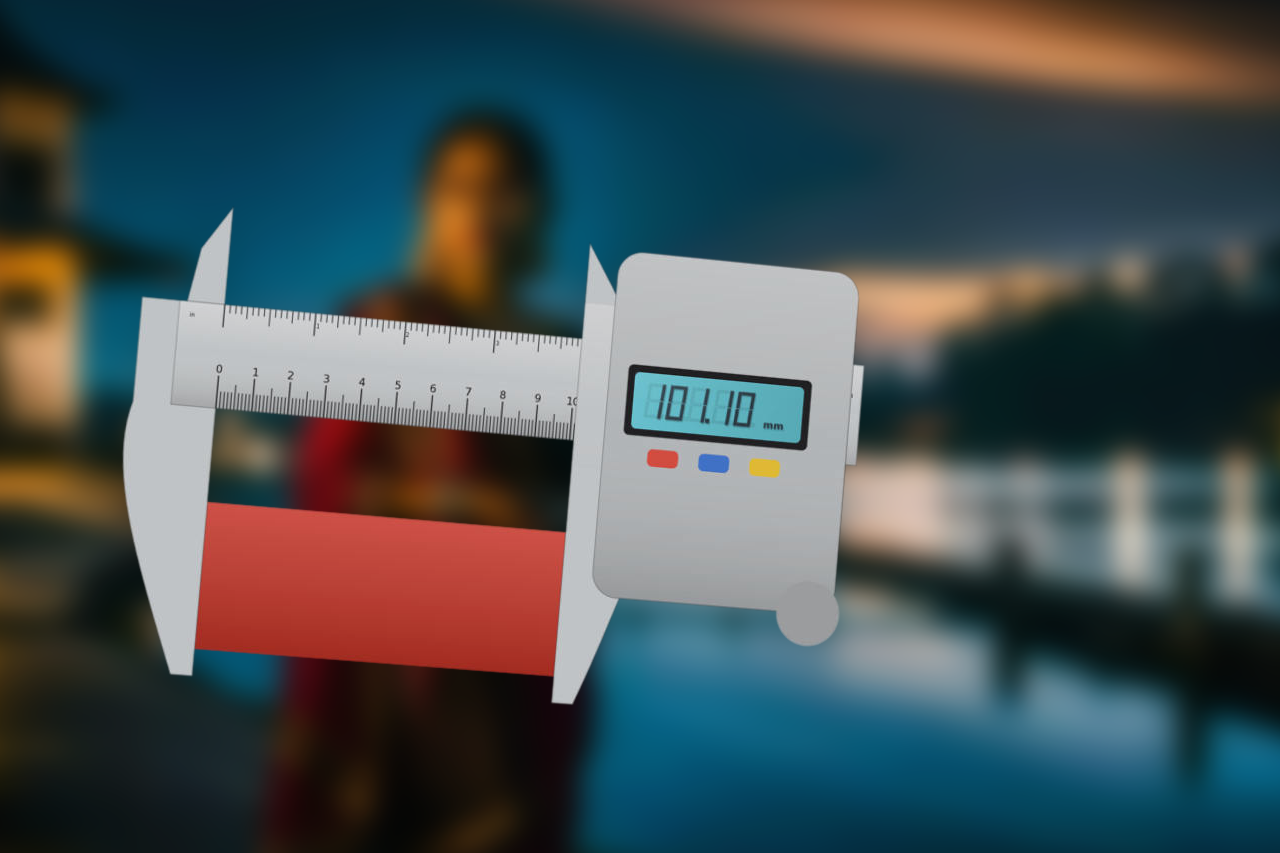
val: 101.10 mm
